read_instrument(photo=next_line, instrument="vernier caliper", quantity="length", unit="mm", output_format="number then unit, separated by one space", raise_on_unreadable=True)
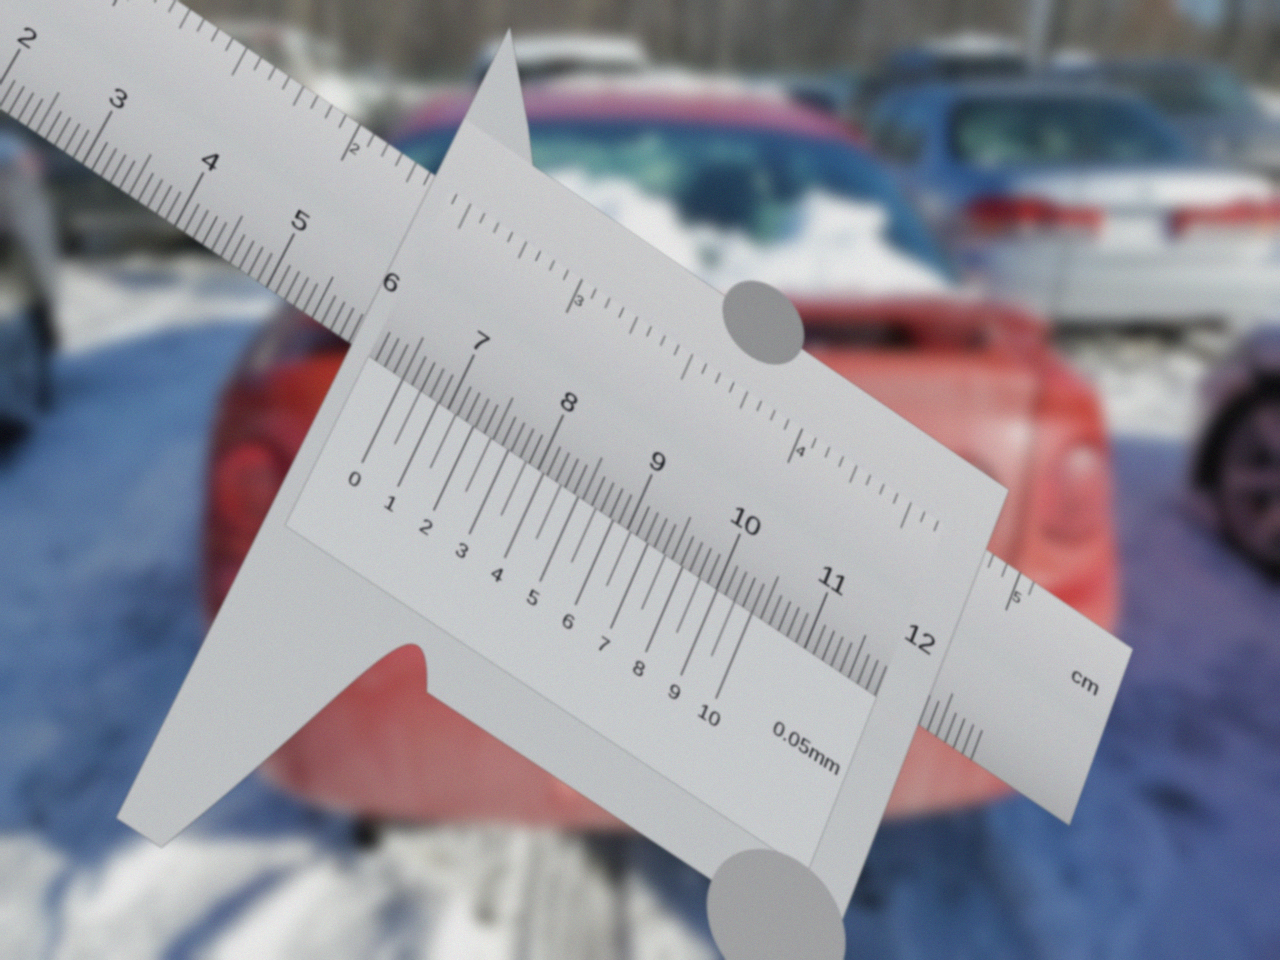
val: 65.0 mm
